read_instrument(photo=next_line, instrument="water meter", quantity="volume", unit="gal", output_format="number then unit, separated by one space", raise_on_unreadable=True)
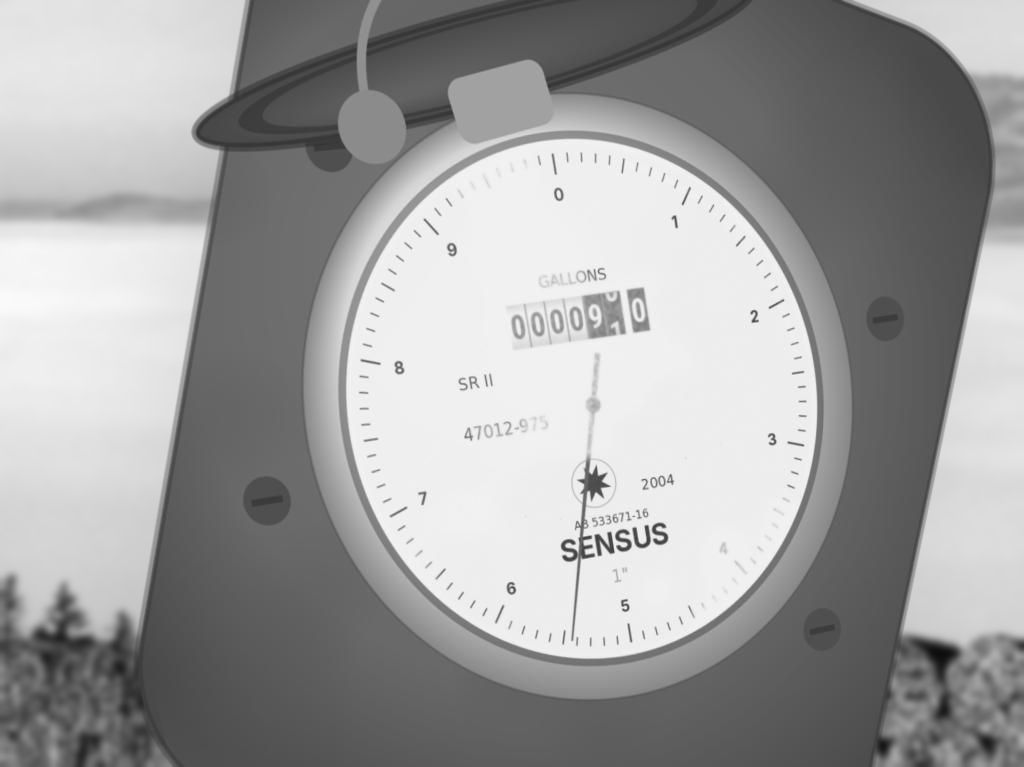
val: 905.4 gal
